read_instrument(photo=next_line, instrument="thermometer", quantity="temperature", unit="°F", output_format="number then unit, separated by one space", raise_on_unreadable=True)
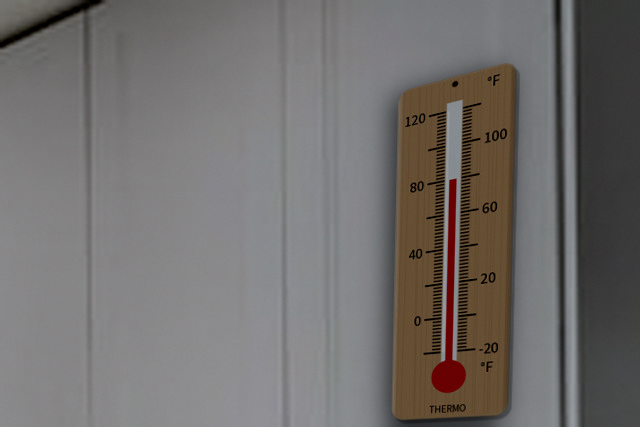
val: 80 °F
